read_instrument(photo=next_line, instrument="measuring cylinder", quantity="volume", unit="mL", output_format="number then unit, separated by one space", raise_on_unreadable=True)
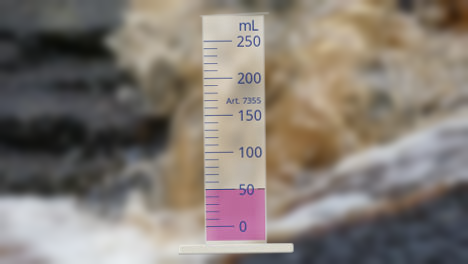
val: 50 mL
